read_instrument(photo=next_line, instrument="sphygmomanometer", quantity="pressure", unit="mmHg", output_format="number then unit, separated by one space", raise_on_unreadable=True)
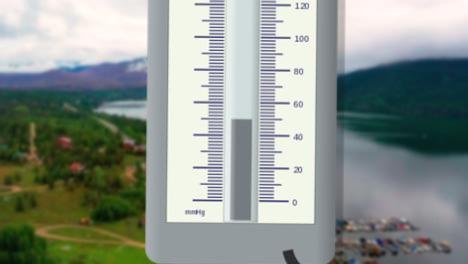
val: 50 mmHg
